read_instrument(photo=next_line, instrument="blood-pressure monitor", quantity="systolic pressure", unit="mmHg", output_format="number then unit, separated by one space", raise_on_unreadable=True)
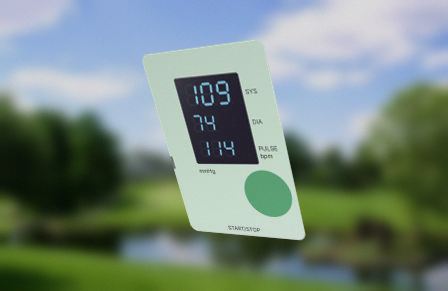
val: 109 mmHg
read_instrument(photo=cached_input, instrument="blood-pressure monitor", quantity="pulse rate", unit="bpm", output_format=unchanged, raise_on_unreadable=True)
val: 114 bpm
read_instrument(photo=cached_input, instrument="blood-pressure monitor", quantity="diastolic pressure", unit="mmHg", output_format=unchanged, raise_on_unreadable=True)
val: 74 mmHg
